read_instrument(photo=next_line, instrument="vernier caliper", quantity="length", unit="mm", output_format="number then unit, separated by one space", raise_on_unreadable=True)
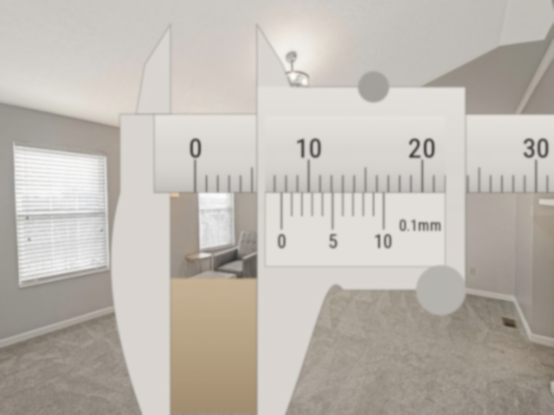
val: 7.6 mm
